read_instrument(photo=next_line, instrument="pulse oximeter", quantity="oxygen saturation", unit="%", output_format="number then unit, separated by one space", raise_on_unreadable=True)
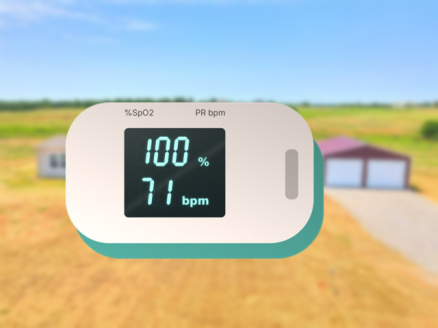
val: 100 %
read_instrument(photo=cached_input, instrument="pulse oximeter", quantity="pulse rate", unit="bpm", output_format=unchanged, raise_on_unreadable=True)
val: 71 bpm
